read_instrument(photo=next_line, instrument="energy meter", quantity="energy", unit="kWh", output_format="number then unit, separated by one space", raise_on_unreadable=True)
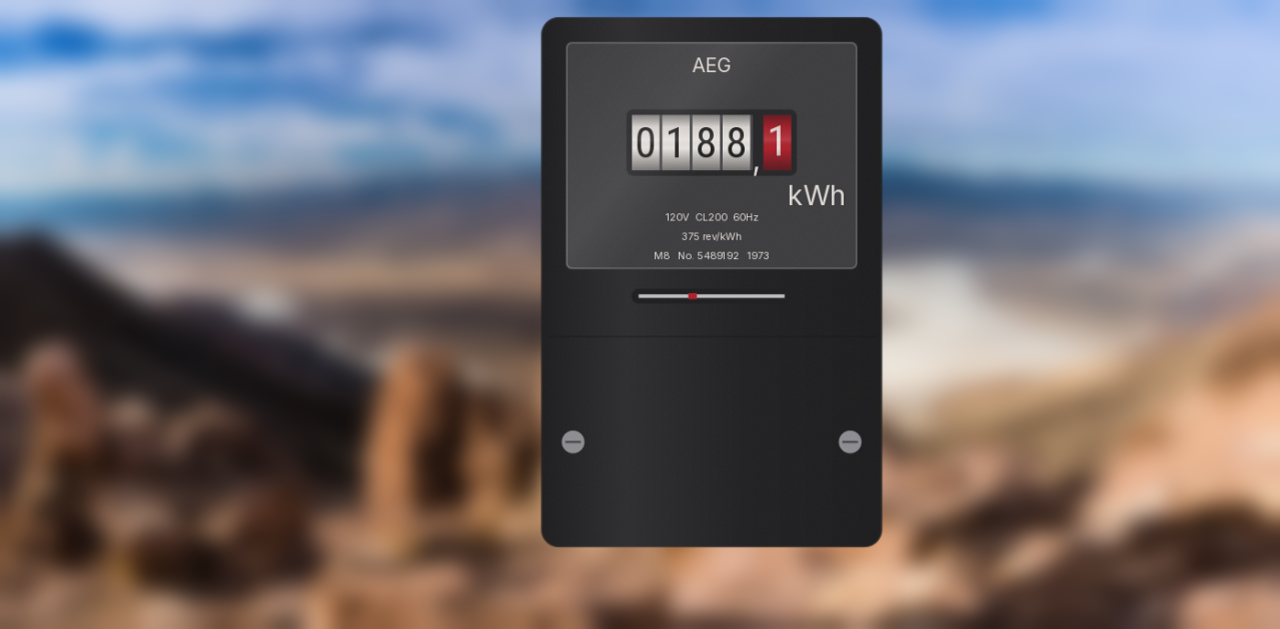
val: 188.1 kWh
